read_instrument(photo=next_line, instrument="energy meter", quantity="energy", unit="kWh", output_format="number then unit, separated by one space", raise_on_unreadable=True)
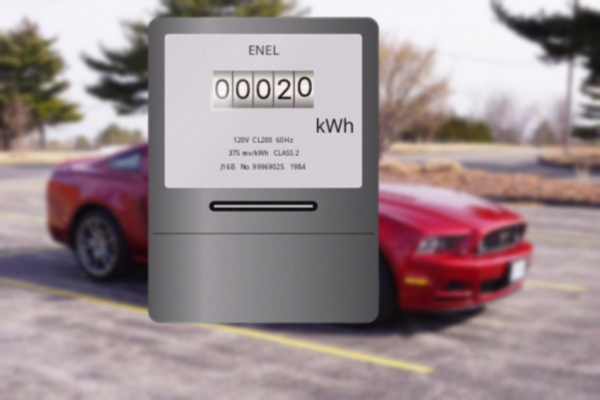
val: 20 kWh
